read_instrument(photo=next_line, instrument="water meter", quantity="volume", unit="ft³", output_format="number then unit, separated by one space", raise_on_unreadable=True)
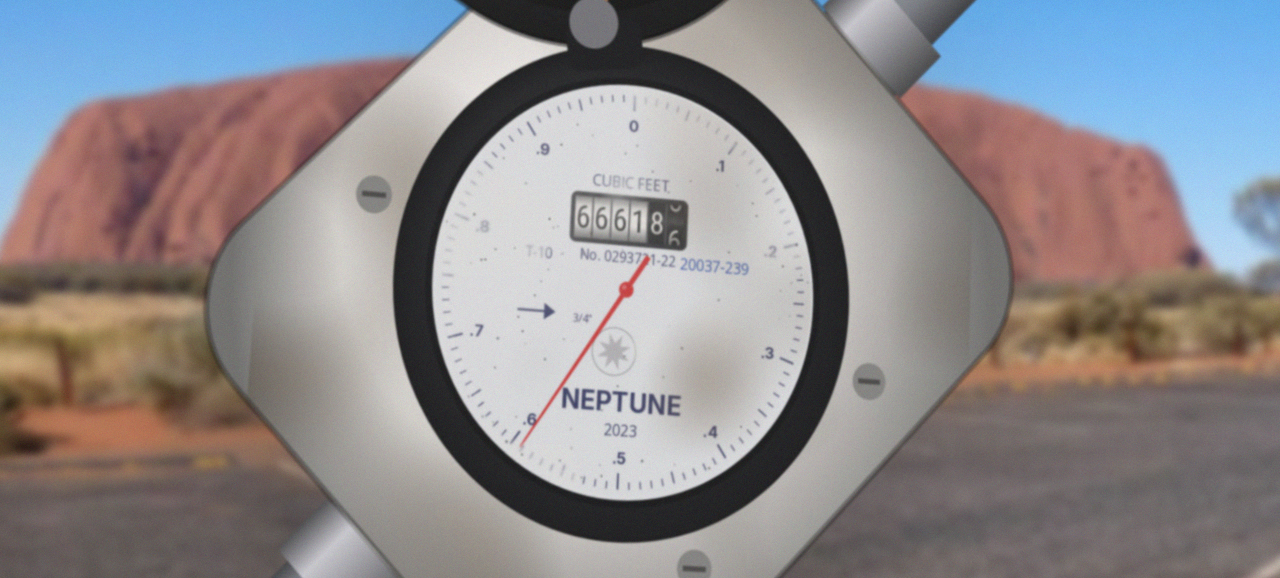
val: 666185.59 ft³
